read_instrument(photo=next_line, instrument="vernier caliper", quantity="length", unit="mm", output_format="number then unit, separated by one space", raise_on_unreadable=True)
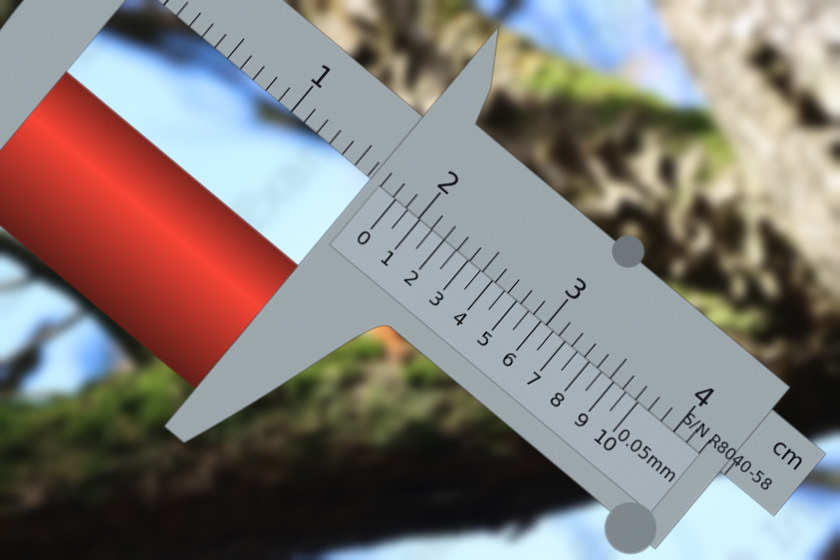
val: 18.2 mm
